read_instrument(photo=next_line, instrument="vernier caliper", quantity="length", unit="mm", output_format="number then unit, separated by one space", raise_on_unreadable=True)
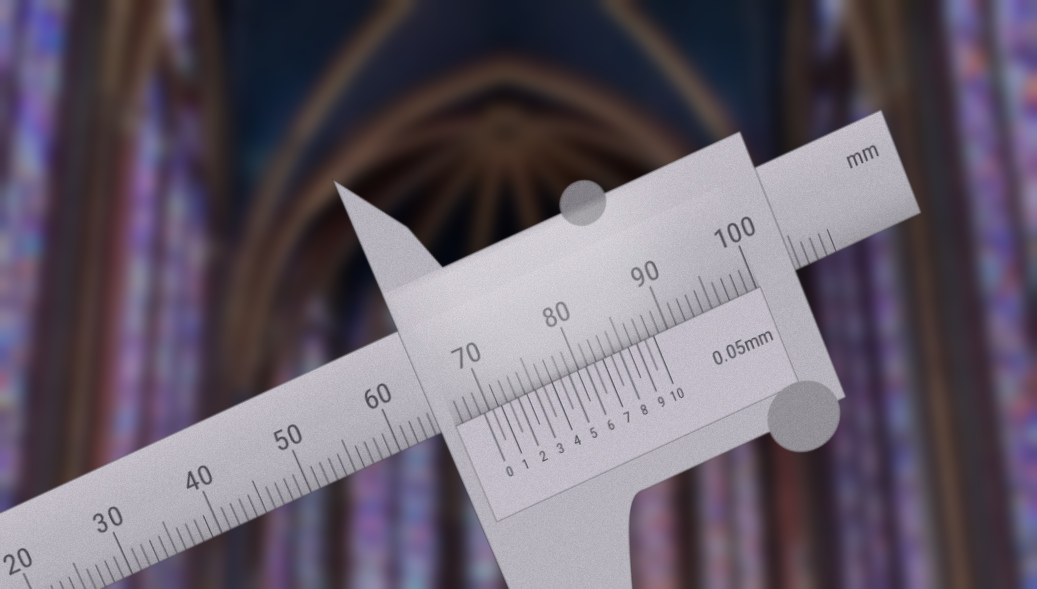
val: 69.4 mm
